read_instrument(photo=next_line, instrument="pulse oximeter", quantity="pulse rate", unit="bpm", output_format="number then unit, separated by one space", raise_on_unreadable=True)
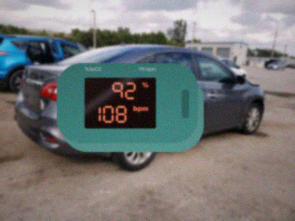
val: 108 bpm
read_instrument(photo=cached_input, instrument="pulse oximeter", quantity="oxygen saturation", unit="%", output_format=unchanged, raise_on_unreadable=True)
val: 92 %
